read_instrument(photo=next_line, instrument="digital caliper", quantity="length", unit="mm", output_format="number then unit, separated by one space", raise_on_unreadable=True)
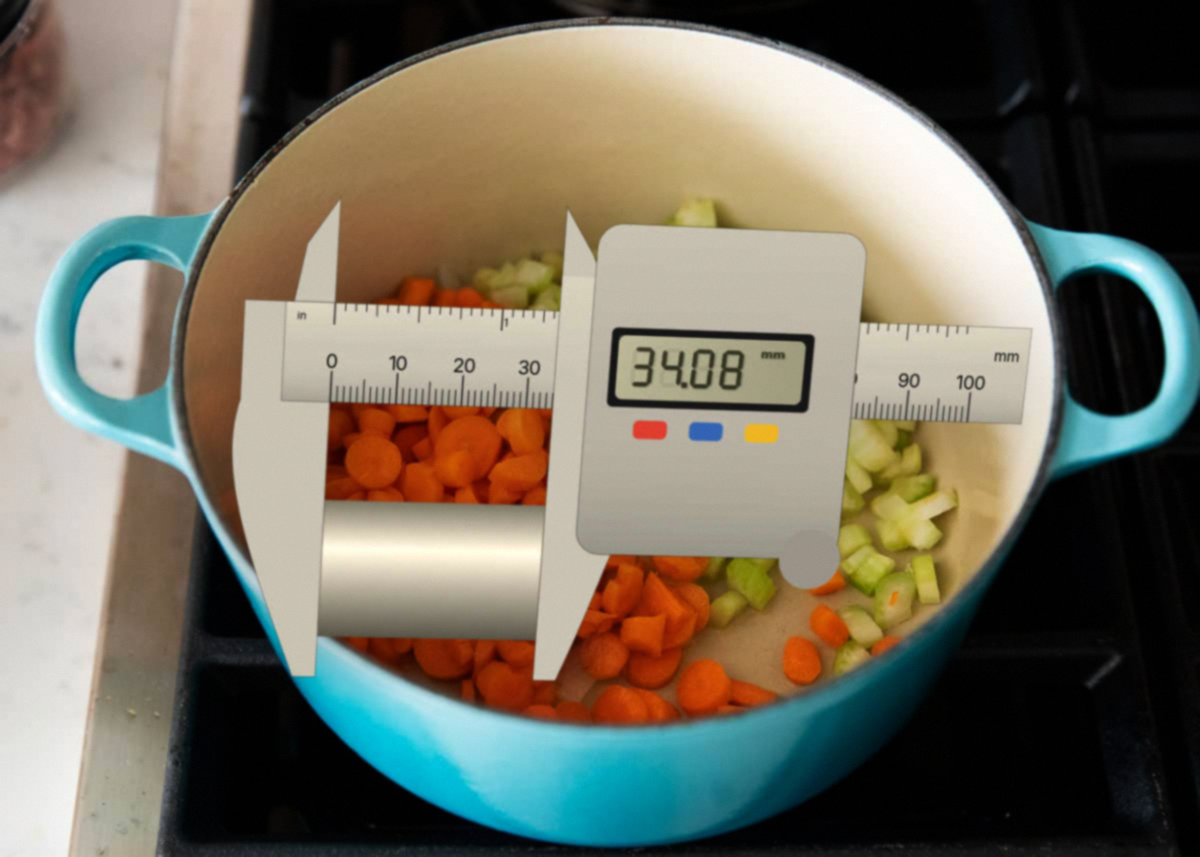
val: 34.08 mm
